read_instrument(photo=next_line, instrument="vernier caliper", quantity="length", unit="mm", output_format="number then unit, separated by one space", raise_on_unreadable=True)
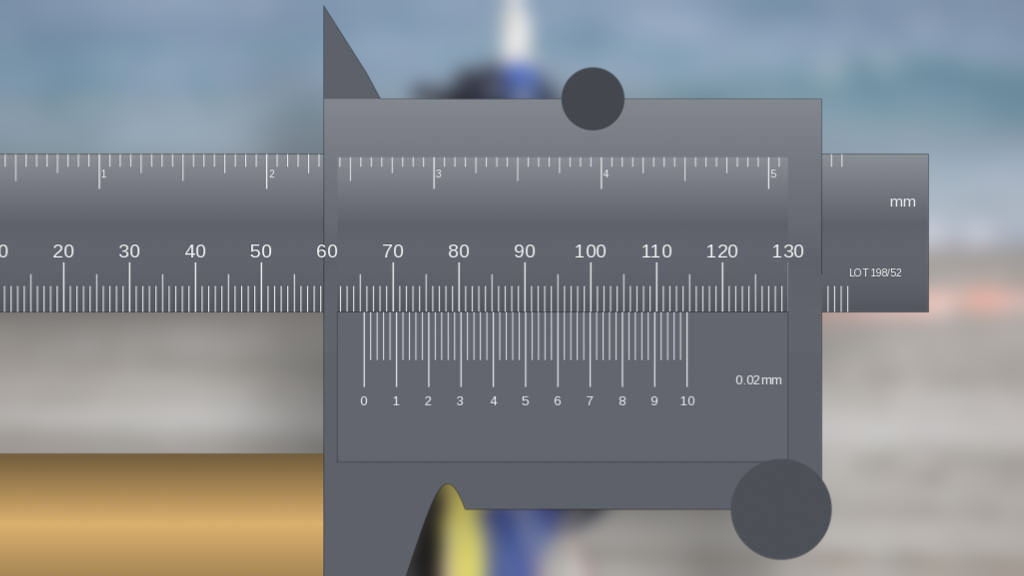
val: 65.6 mm
